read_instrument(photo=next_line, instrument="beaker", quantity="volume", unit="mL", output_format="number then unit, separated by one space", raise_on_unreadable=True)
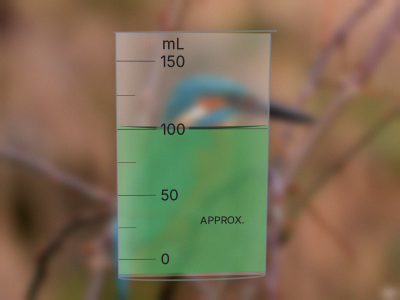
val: 100 mL
